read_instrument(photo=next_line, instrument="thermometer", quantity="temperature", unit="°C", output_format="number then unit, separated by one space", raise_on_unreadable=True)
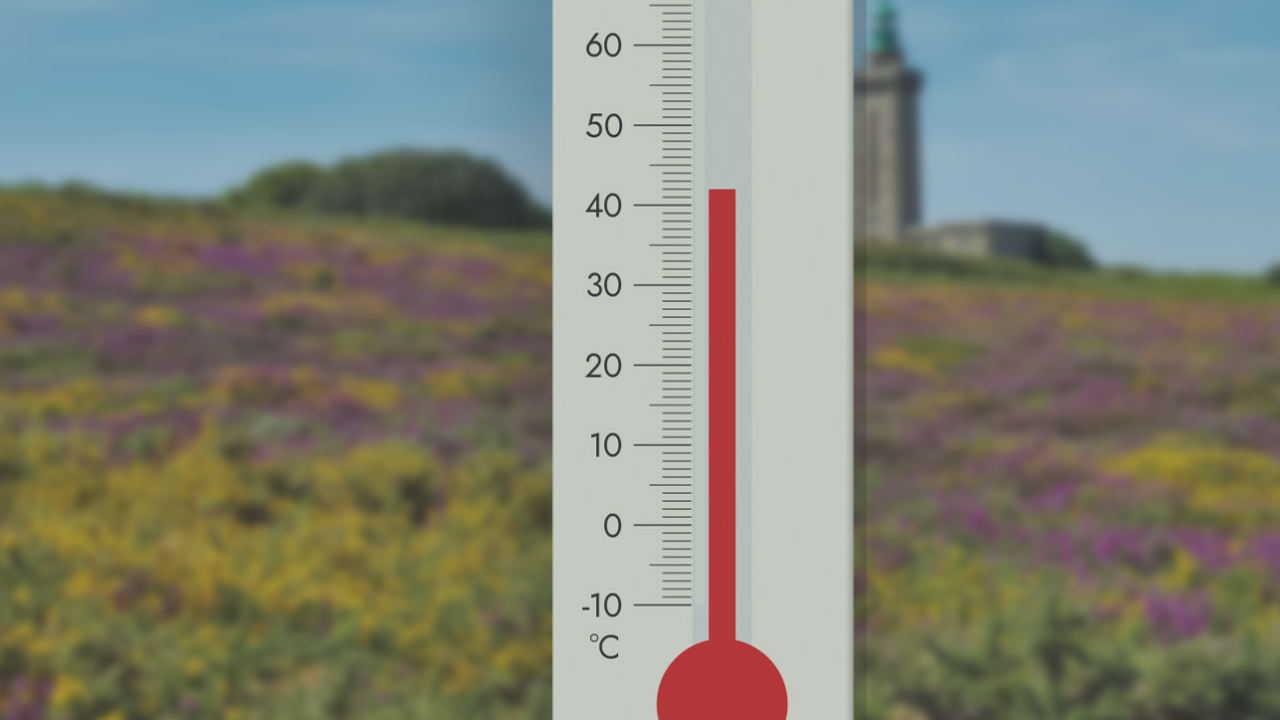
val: 42 °C
